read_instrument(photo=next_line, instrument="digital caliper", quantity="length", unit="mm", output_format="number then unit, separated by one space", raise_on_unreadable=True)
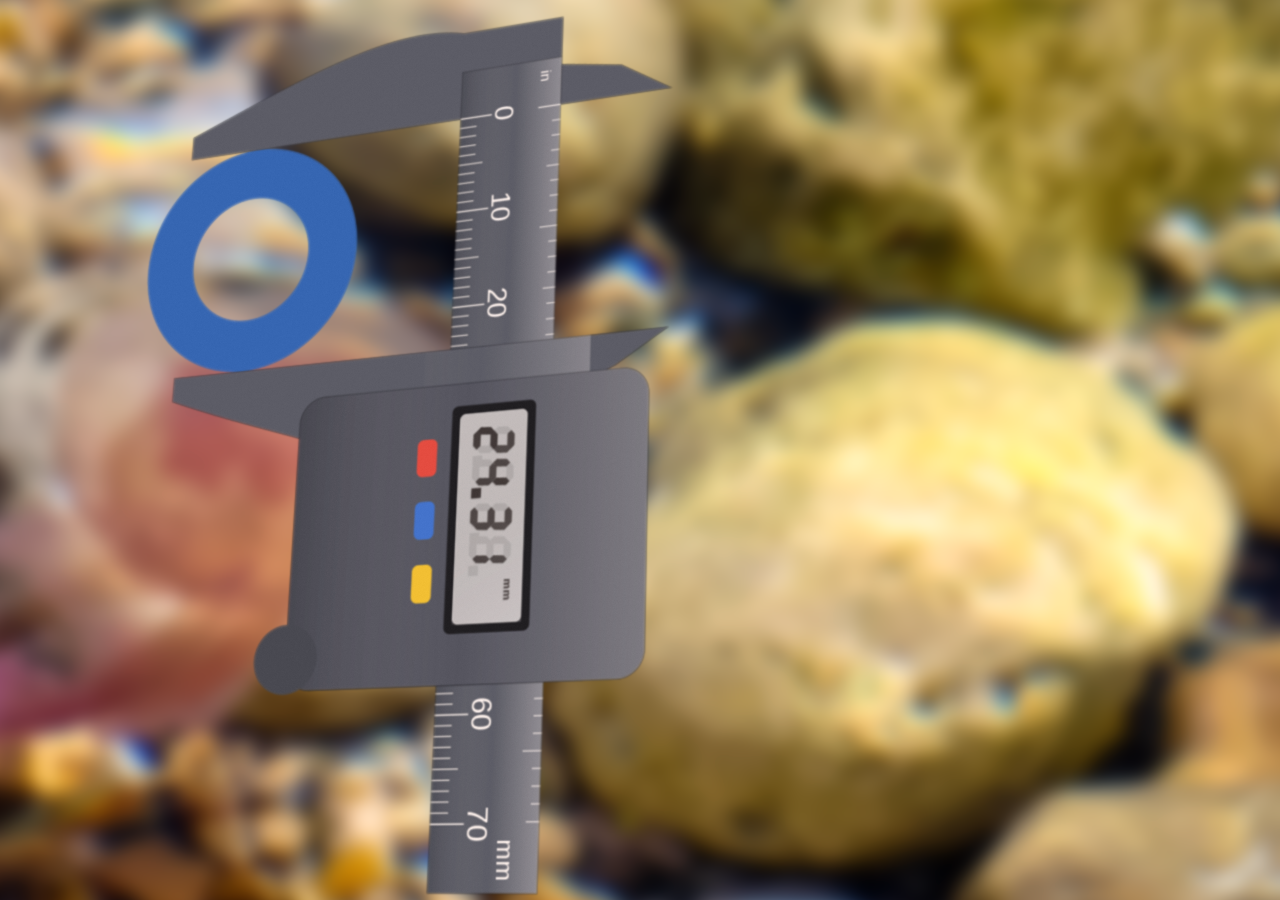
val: 24.31 mm
